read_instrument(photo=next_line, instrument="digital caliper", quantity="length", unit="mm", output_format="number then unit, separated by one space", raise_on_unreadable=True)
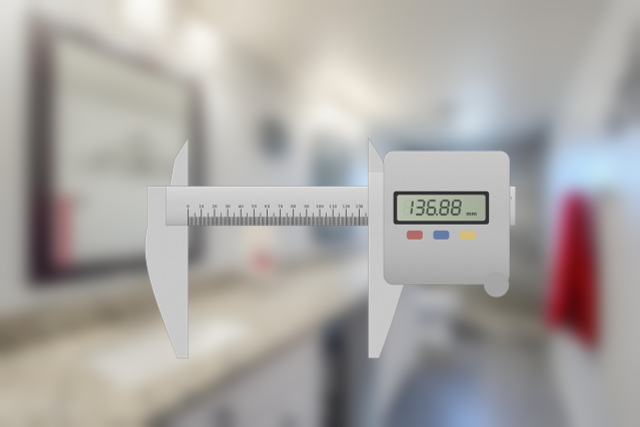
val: 136.88 mm
